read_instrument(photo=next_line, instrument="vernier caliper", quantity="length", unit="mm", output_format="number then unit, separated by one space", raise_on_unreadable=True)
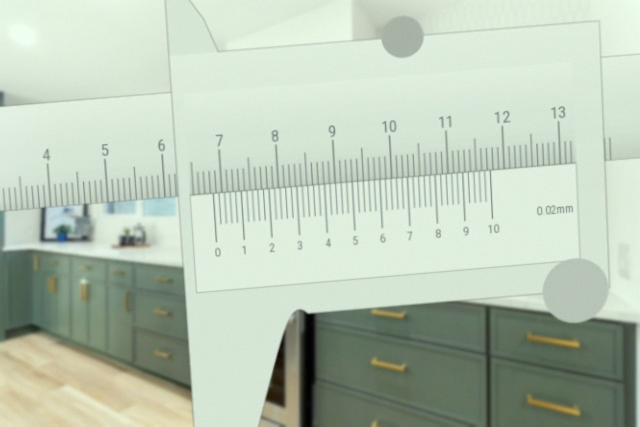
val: 68.5 mm
